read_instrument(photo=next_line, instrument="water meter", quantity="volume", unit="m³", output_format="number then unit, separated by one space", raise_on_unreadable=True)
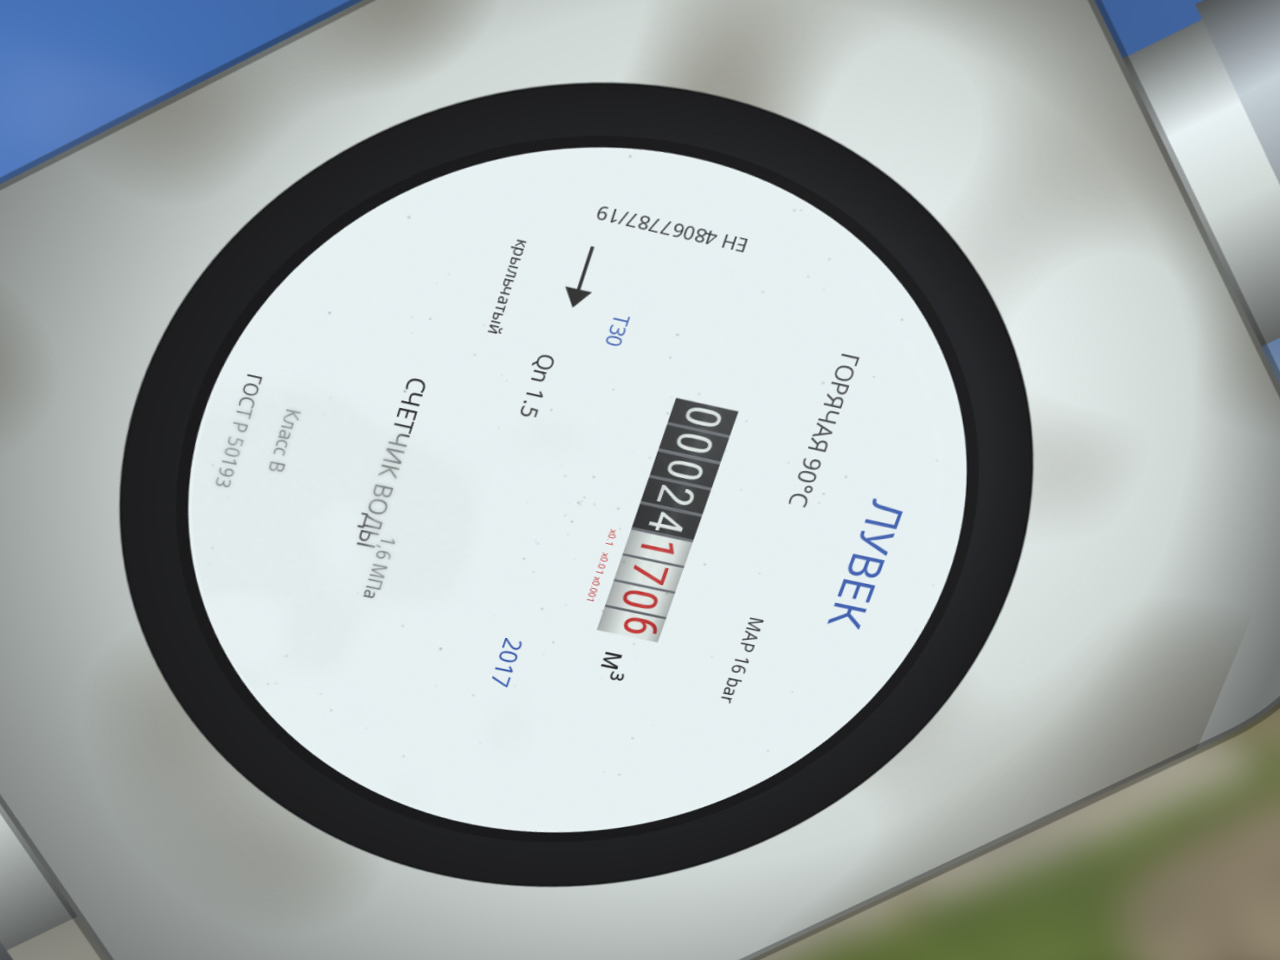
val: 24.1706 m³
